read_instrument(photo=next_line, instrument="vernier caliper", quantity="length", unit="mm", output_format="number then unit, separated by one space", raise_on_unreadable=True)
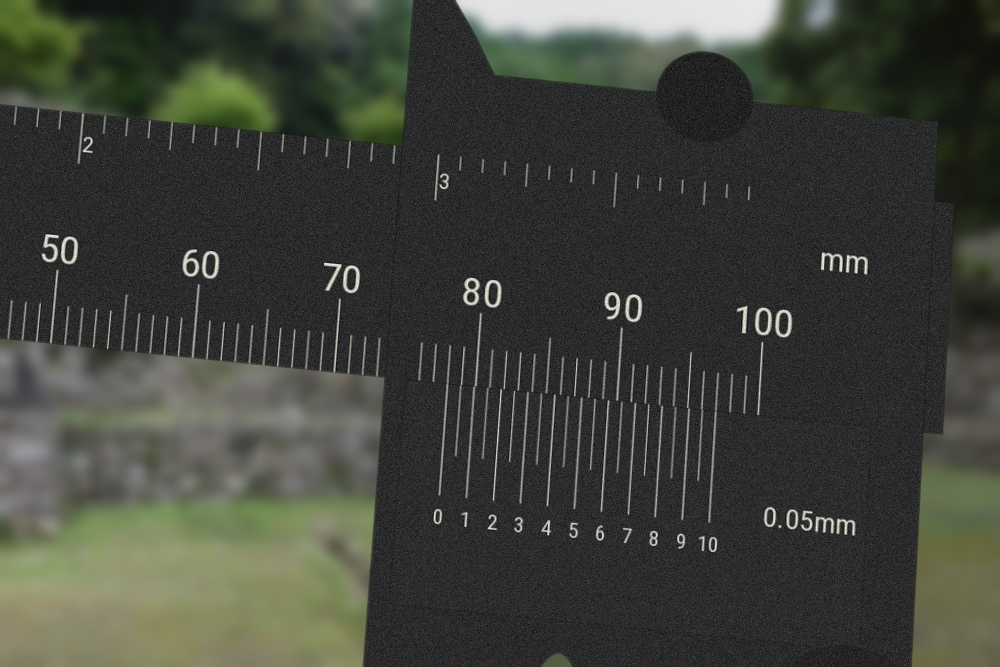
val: 78.0 mm
